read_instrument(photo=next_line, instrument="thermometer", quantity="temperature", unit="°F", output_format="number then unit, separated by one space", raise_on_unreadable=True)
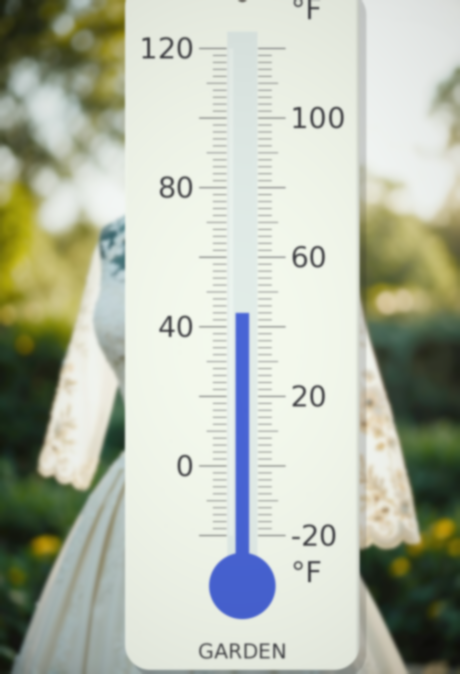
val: 44 °F
